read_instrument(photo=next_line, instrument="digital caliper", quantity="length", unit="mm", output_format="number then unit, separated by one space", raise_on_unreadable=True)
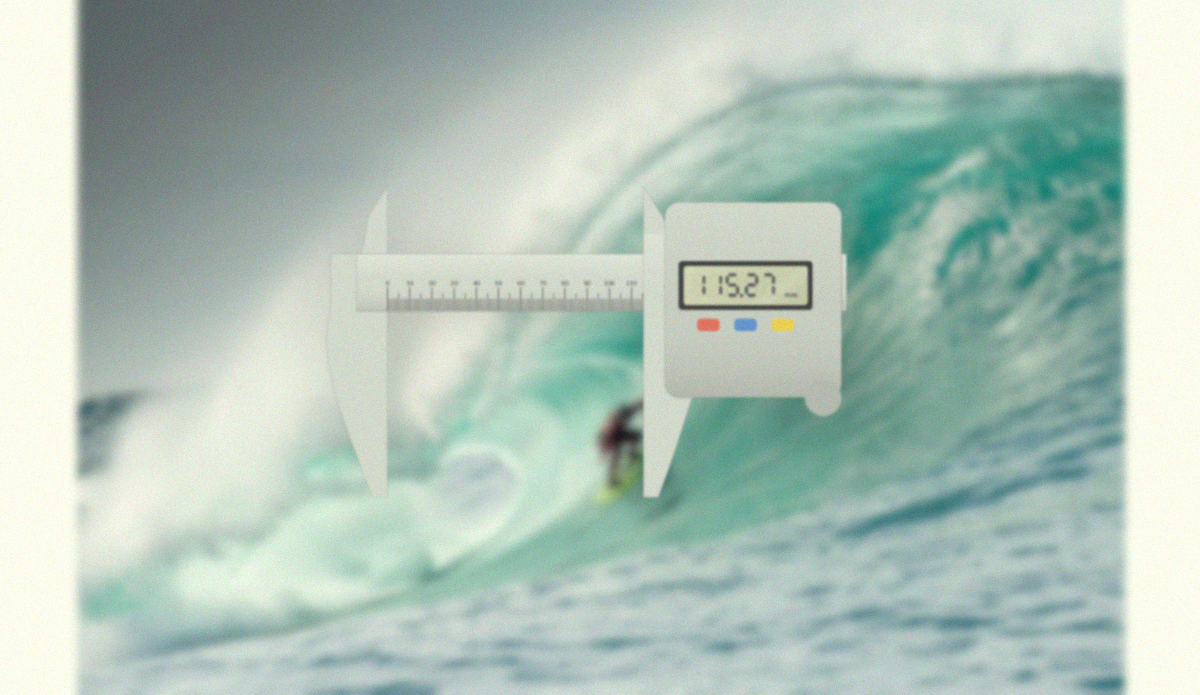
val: 115.27 mm
